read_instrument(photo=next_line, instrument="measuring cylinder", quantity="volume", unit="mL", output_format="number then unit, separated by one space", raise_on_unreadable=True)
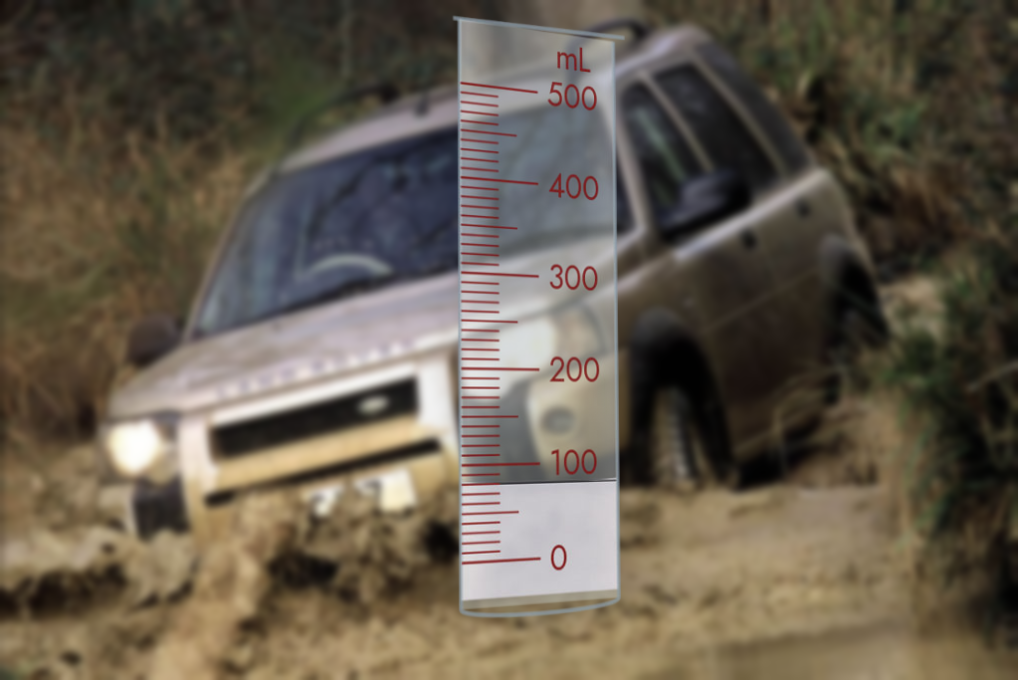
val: 80 mL
